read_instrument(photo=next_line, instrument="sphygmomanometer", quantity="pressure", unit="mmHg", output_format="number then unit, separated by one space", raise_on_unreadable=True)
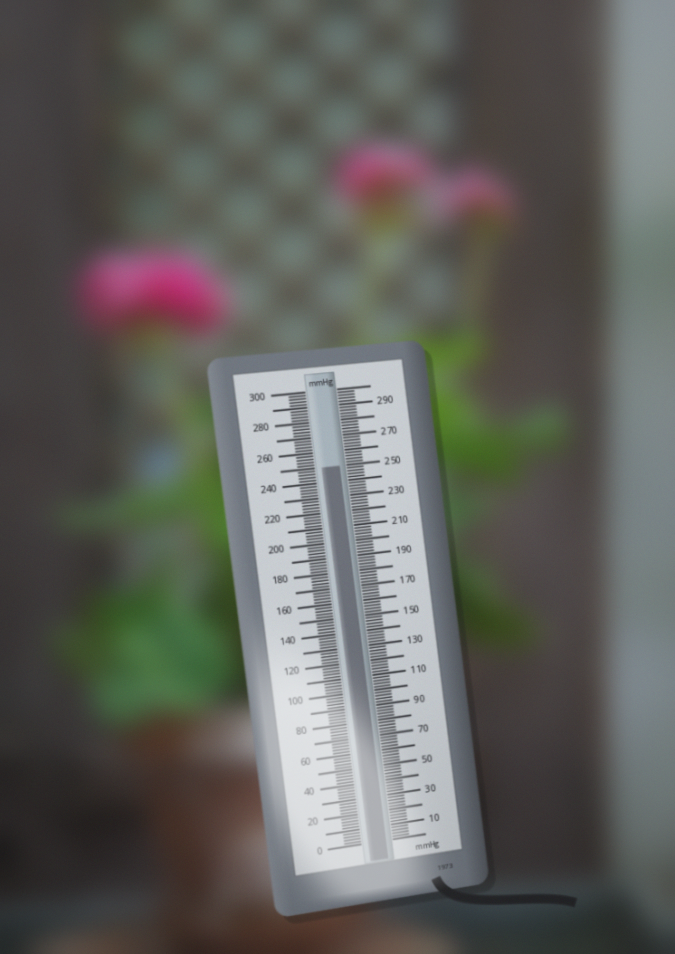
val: 250 mmHg
